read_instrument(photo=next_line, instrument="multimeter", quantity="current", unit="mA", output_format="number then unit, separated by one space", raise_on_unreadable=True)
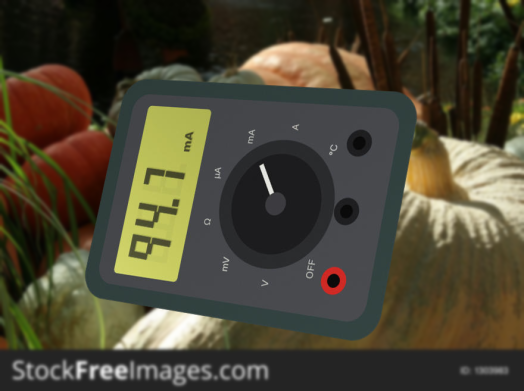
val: 94.7 mA
